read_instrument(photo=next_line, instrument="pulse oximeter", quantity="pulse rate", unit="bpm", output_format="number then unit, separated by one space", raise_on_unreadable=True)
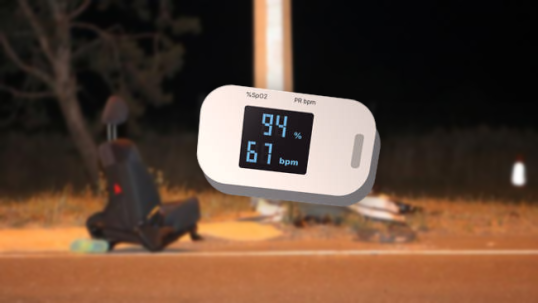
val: 67 bpm
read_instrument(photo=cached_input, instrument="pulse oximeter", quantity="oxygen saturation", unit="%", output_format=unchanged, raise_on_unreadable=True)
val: 94 %
